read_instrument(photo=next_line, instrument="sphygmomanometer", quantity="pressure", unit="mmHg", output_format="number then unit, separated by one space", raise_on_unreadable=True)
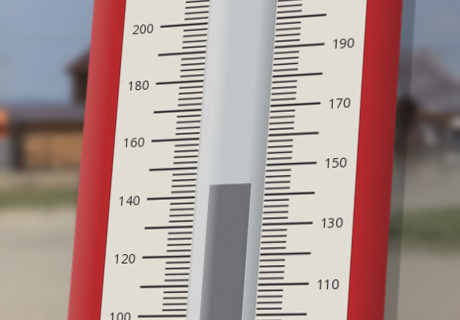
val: 144 mmHg
